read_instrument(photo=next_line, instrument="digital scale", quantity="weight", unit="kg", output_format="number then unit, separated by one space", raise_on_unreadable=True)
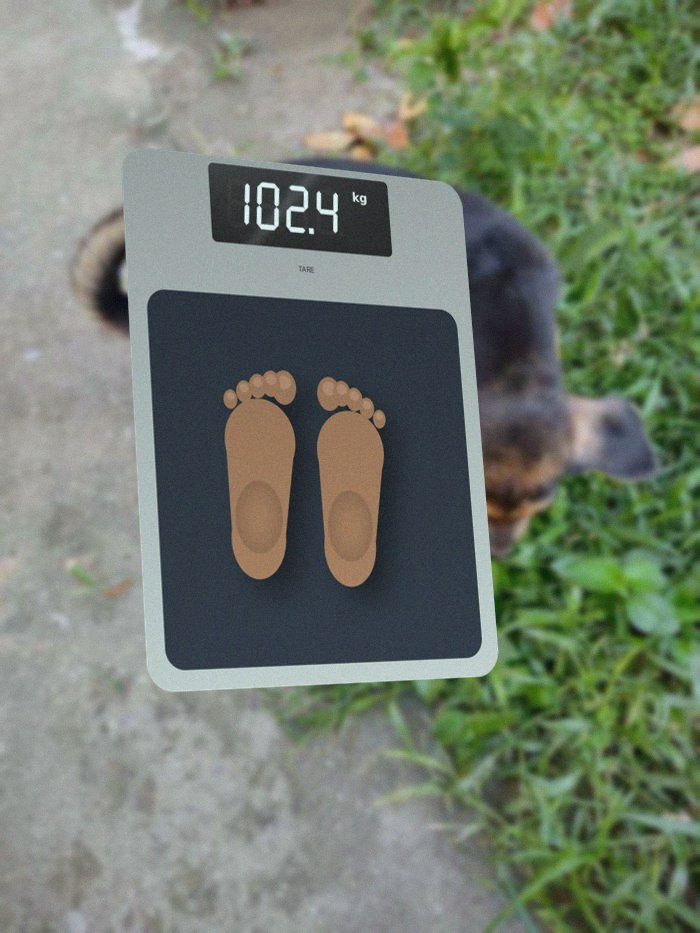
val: 102.4 kg
